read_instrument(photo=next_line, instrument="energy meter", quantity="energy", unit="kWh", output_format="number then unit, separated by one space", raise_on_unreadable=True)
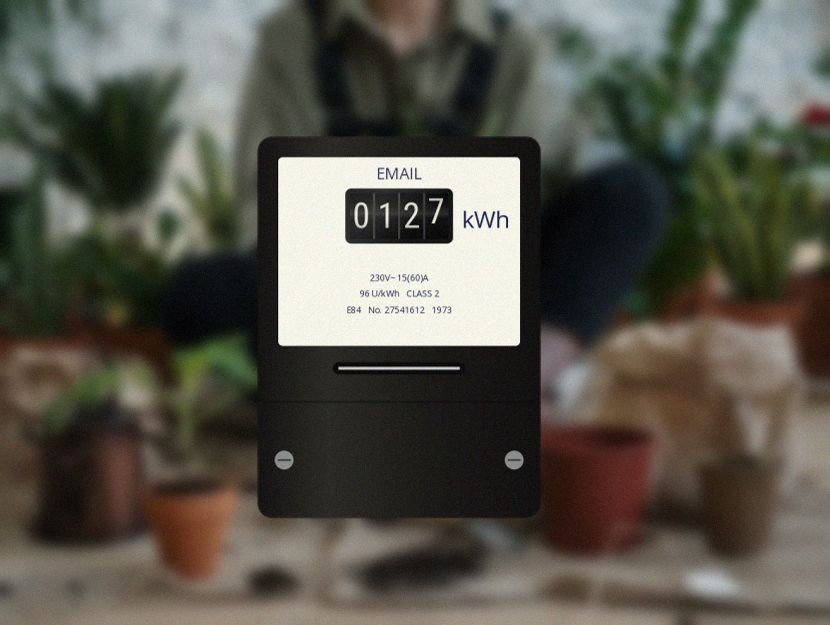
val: 127 kWh
